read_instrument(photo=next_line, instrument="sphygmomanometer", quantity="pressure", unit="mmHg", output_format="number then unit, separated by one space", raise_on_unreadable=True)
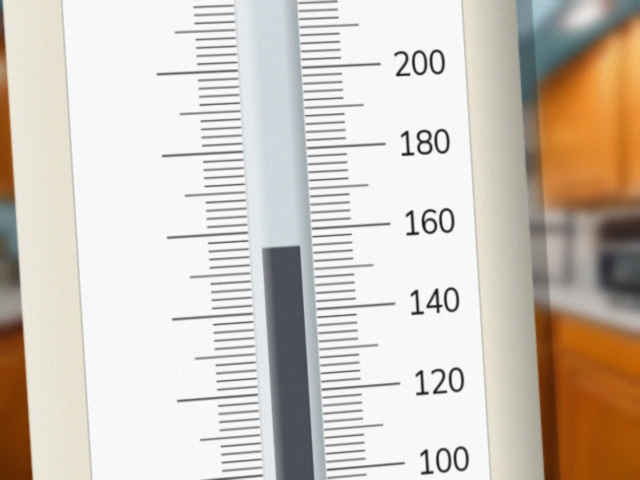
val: 156 mmHg
